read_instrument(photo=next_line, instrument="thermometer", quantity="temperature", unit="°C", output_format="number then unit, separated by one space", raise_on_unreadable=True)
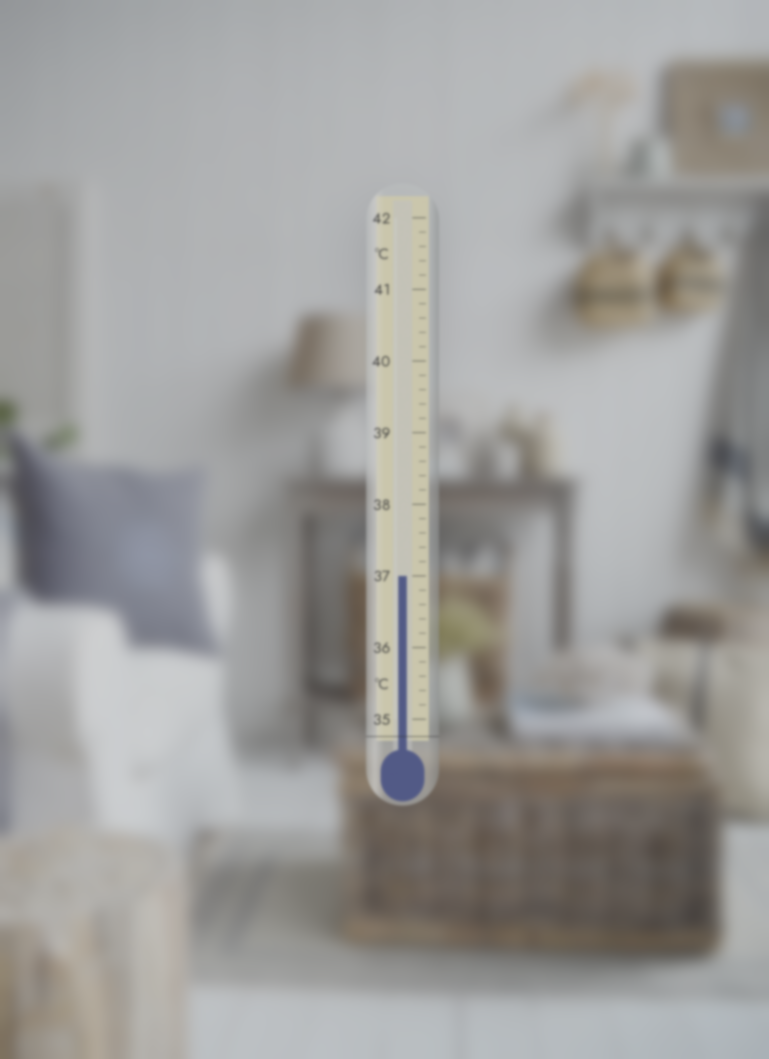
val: 37 °C
